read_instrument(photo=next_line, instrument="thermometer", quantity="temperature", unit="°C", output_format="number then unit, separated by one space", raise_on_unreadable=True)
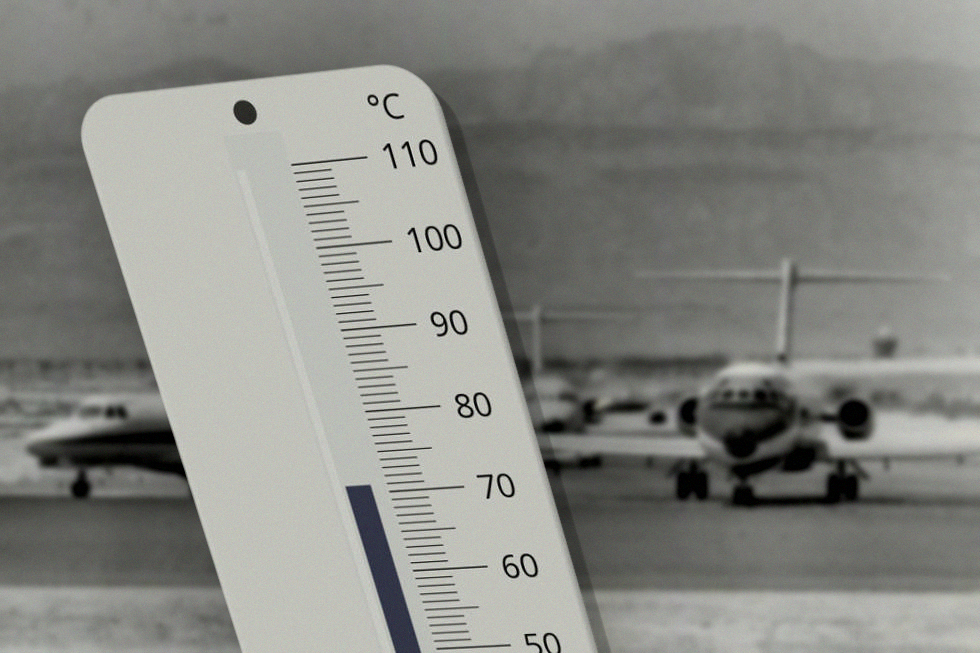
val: 71 °C
